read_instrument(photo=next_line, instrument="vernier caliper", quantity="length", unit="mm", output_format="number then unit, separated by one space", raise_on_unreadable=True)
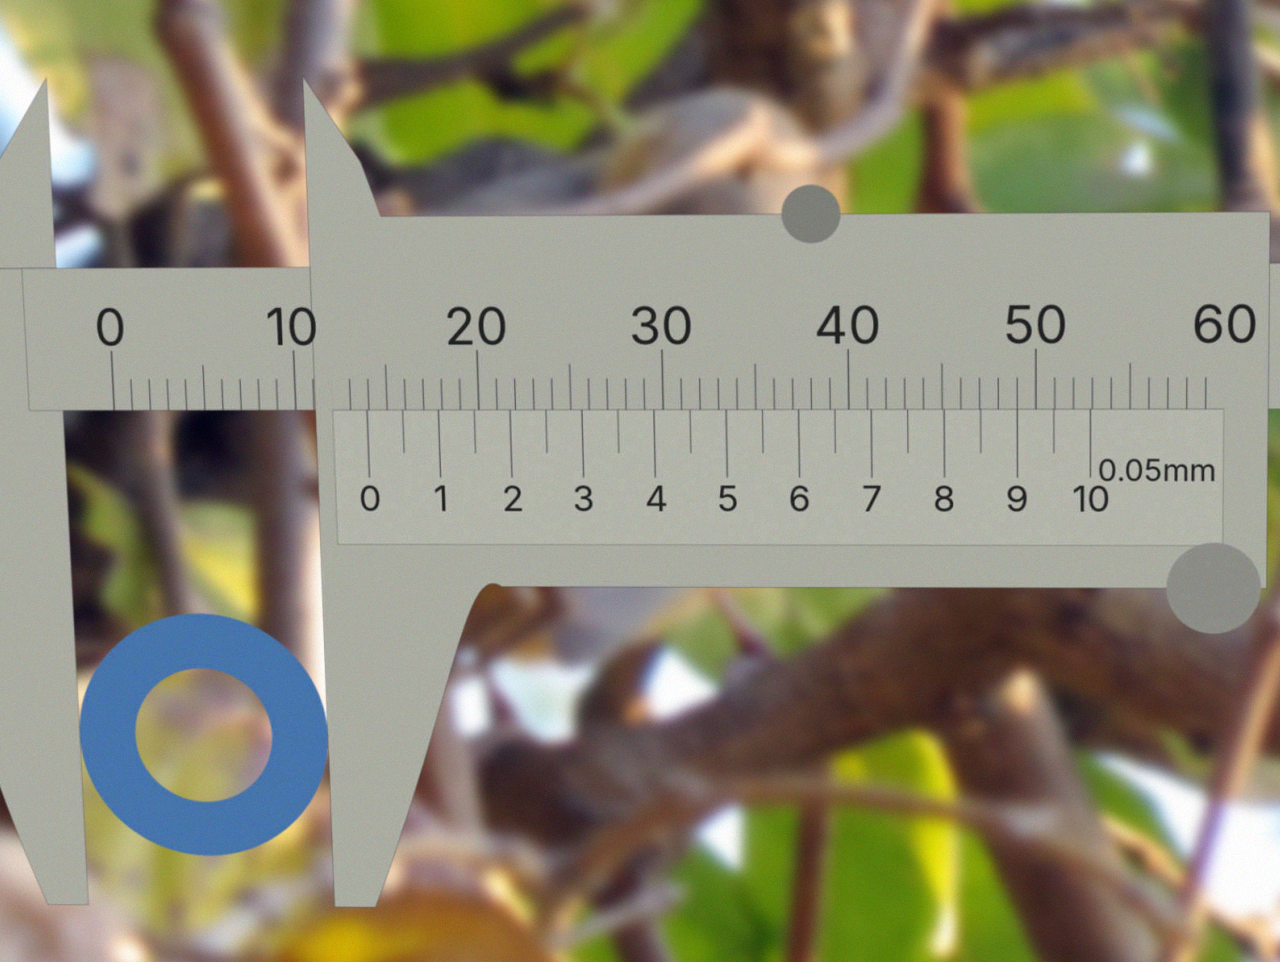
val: 13.9 mm
